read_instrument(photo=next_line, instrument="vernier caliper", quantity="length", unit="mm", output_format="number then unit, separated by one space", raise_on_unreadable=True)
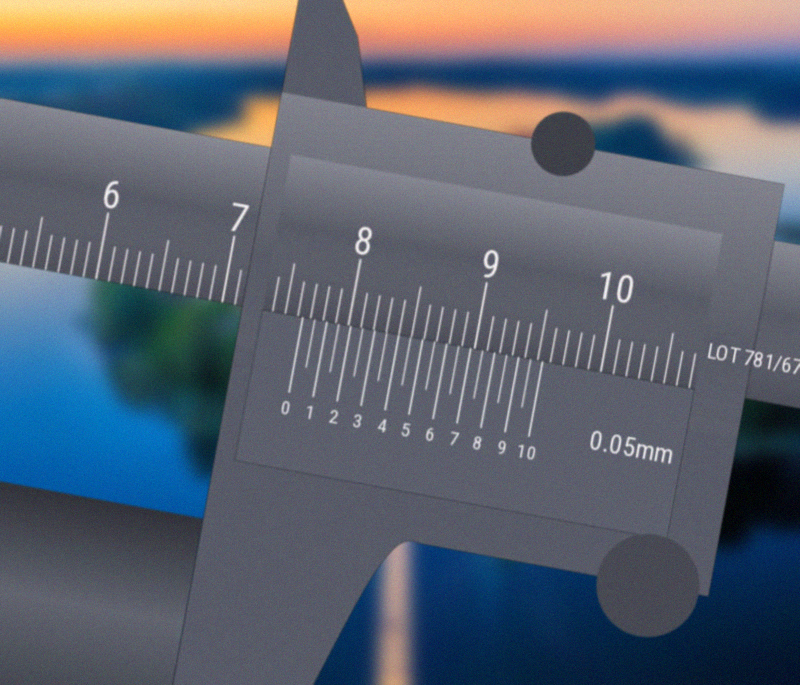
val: 76.4 mm
